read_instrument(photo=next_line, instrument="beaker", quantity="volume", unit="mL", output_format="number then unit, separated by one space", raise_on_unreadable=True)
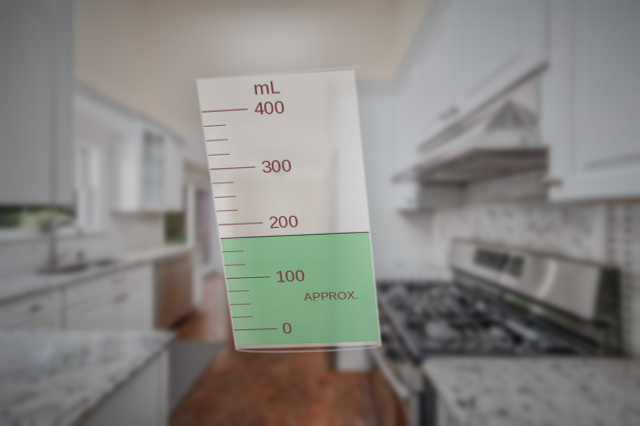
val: 175 mL
